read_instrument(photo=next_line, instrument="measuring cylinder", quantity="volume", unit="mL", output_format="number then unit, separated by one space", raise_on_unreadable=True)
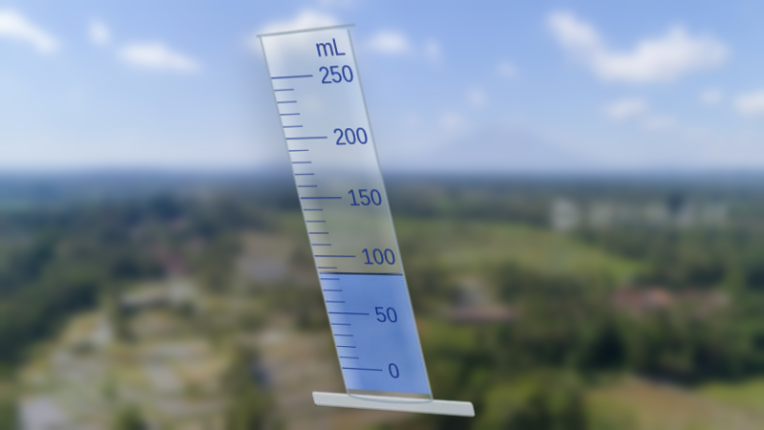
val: 85 mL
